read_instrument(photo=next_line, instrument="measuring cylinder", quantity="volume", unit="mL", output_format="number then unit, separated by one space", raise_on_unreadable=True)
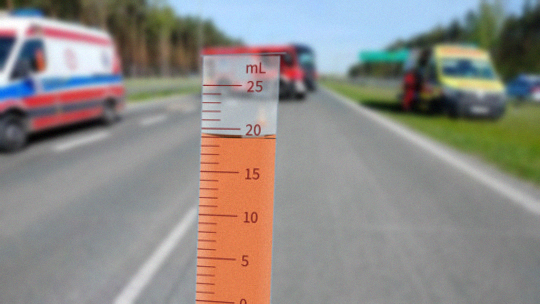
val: 19 mL
